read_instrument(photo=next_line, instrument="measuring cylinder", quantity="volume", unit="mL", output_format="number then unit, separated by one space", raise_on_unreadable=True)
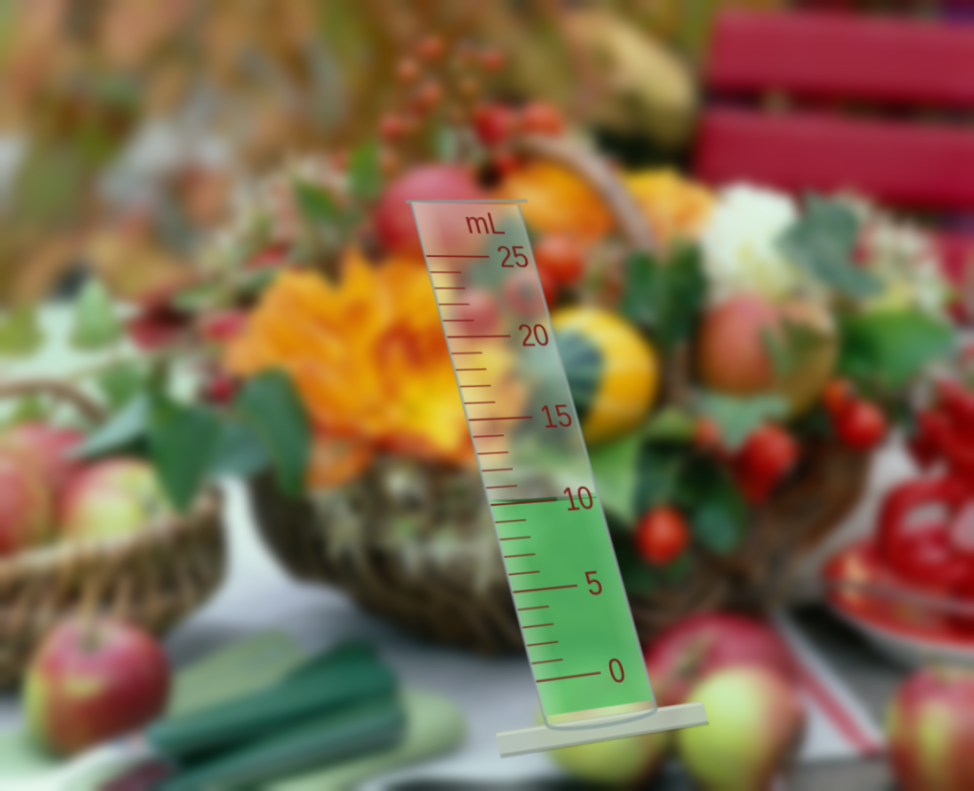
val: 10 mL
